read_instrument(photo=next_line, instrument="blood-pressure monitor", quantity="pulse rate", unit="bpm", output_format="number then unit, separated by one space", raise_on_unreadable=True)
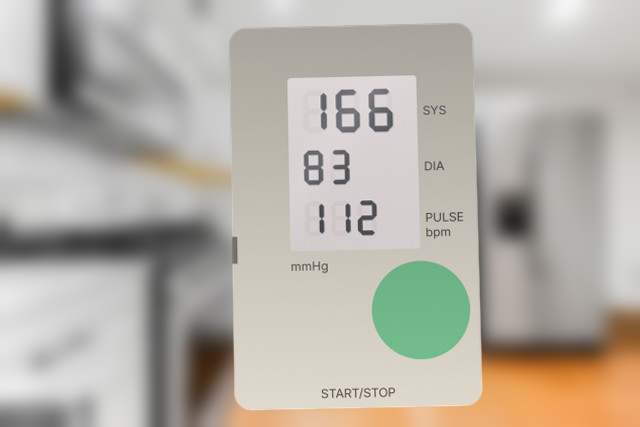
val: 112 bpm
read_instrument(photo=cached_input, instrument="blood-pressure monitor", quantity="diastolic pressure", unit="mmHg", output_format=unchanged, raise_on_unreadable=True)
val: 83 mmHg
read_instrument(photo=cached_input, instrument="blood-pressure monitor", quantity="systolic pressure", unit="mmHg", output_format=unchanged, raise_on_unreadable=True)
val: 166 mmHg
